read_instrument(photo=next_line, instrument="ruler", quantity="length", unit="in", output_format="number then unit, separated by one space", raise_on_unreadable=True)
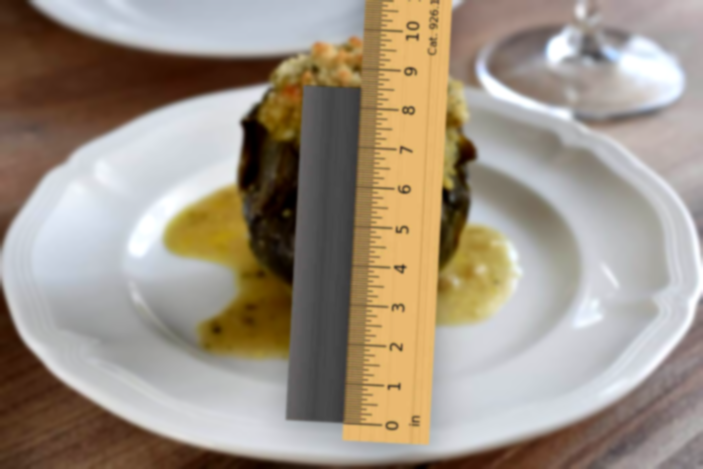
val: 8.5 in
